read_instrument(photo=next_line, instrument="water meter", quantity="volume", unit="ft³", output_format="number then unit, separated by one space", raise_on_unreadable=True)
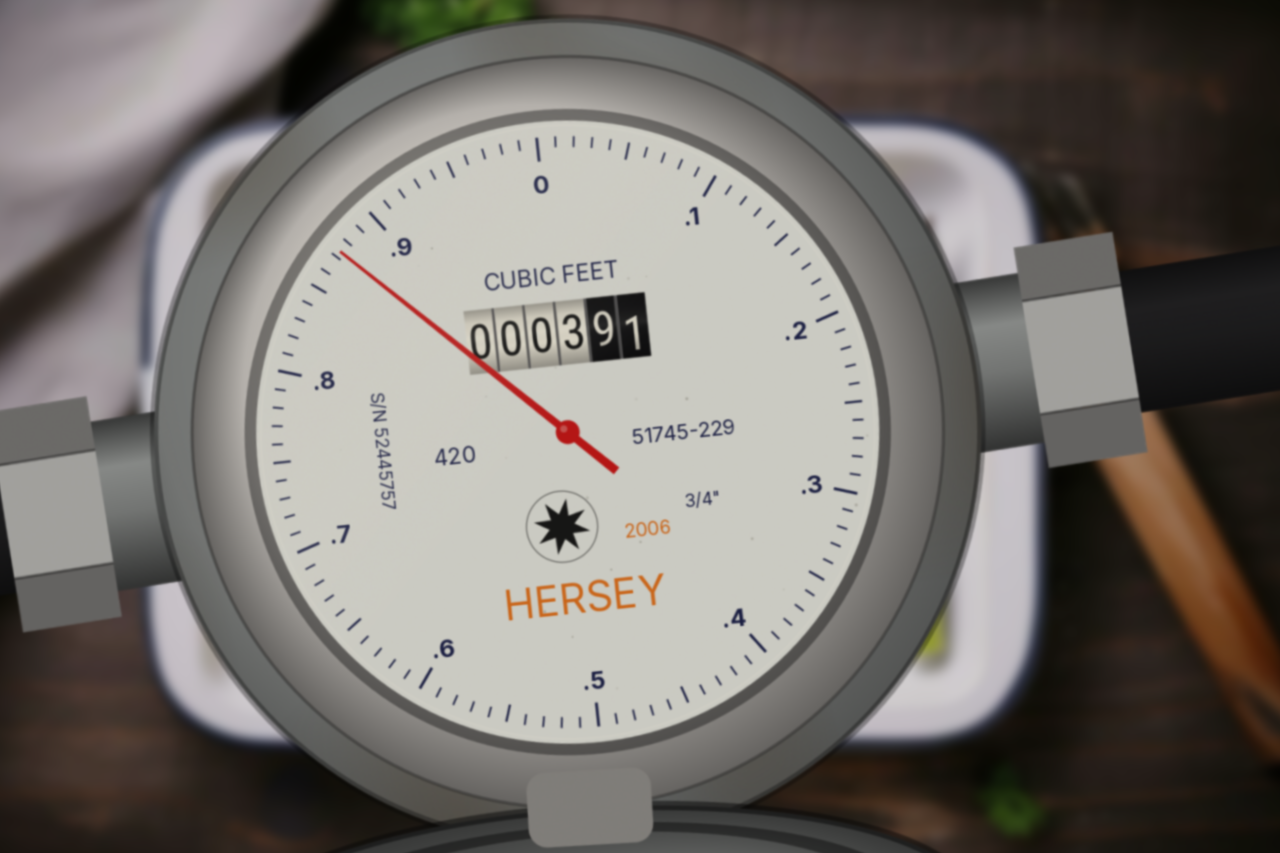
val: 390.87 ft³
